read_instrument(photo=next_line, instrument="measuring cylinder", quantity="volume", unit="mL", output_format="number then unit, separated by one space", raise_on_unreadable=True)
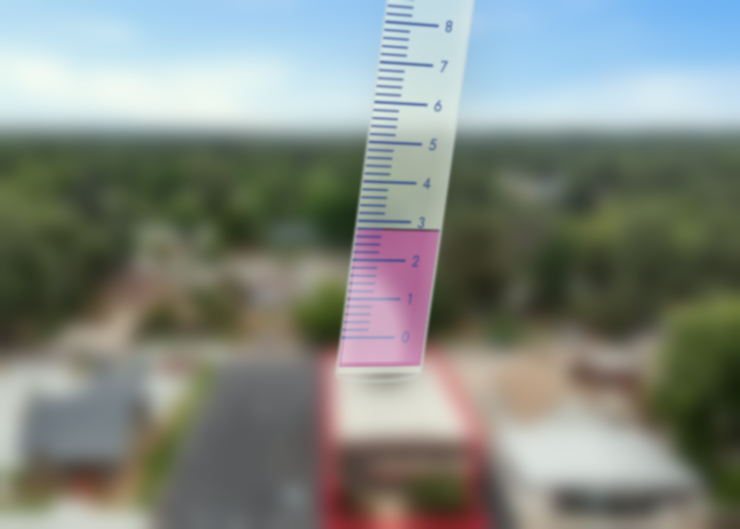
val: 2.8 mL
